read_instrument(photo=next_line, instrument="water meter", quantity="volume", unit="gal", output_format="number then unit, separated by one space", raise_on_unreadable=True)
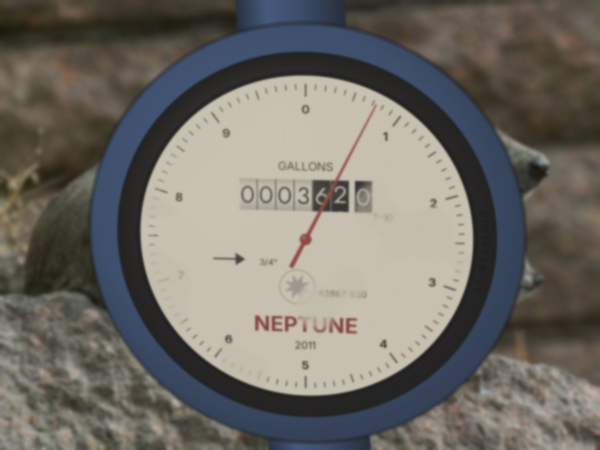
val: 3620.7 gal
